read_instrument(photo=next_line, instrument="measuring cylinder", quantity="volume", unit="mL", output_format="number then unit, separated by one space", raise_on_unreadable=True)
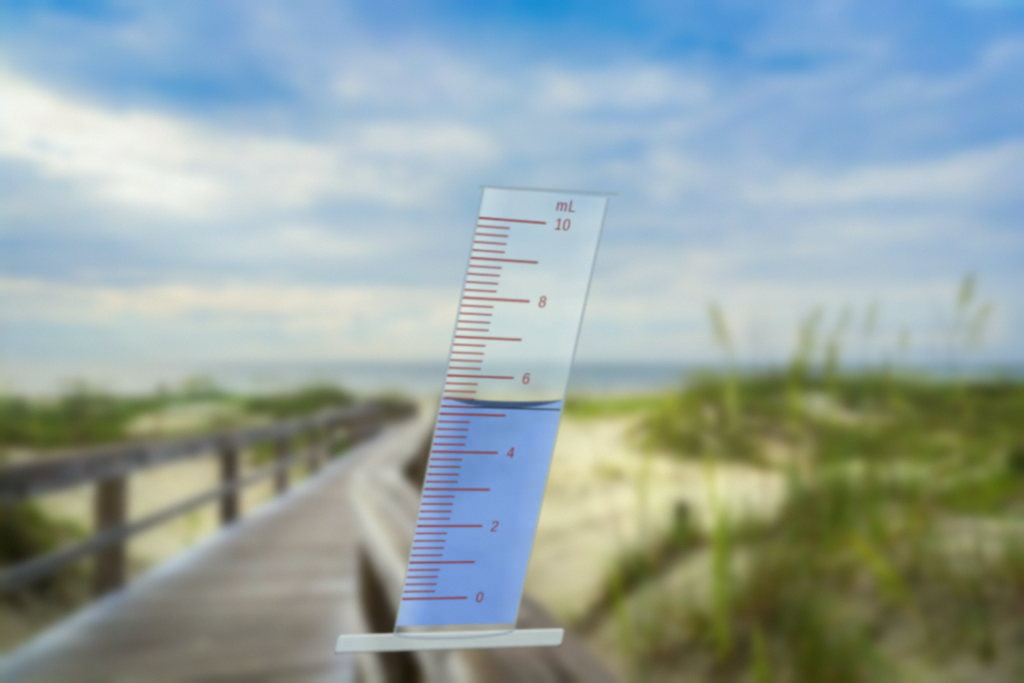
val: 5.2 mL
